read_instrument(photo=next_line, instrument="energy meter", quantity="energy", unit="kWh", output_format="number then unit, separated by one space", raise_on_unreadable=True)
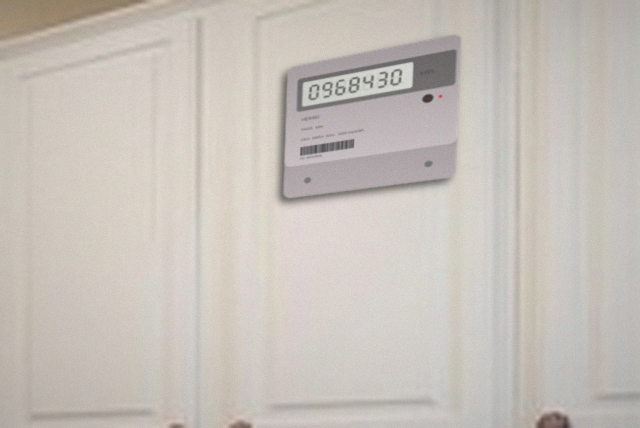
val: 968430 kWh
